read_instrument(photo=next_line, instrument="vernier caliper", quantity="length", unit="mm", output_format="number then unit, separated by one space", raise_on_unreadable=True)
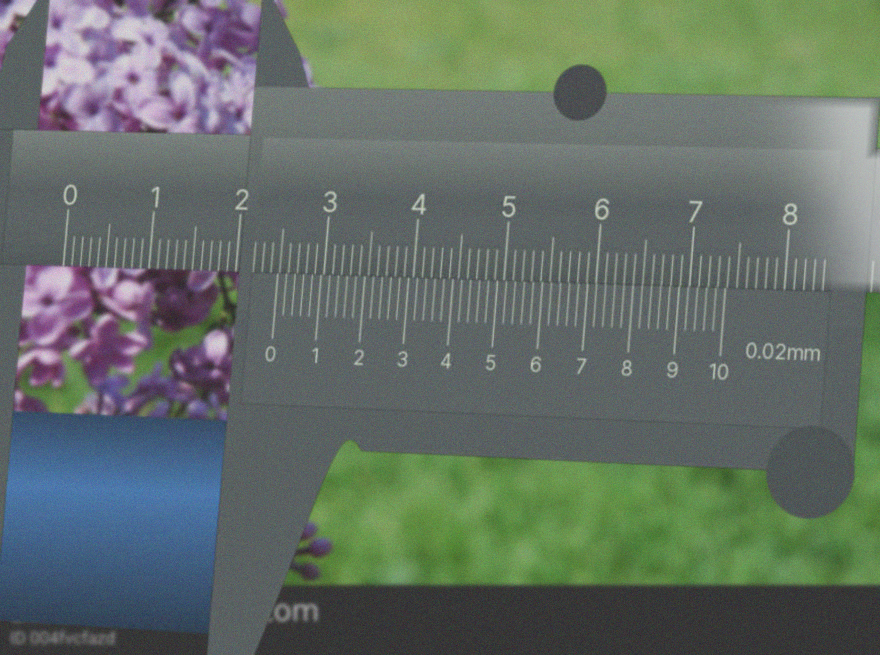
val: 24.8 mm
